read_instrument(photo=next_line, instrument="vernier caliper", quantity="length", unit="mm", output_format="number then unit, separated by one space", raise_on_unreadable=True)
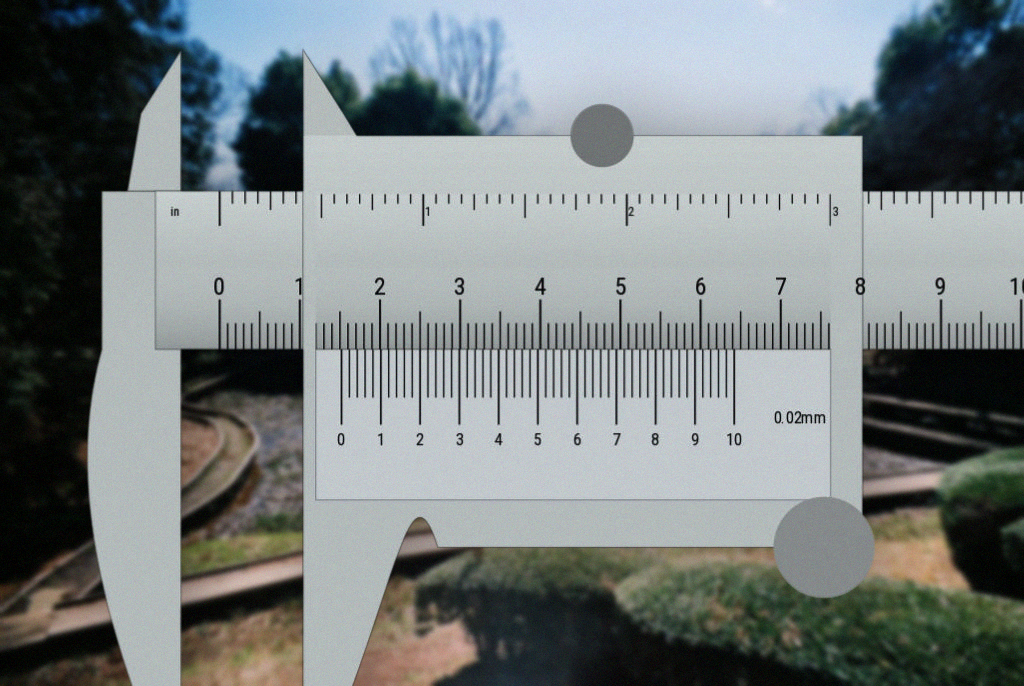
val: 15.2 mm
